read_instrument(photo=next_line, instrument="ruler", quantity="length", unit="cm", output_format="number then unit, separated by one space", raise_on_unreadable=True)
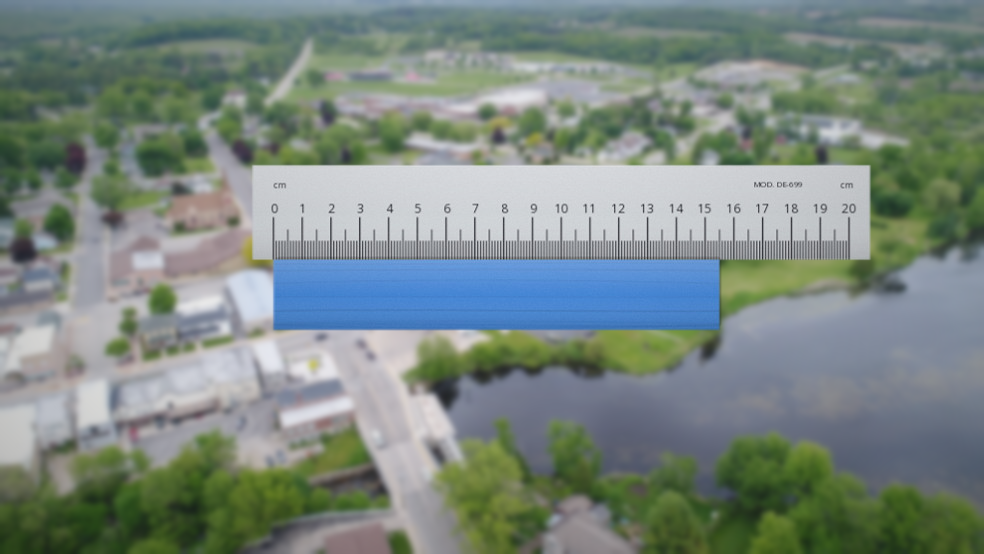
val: 15.5 cm
